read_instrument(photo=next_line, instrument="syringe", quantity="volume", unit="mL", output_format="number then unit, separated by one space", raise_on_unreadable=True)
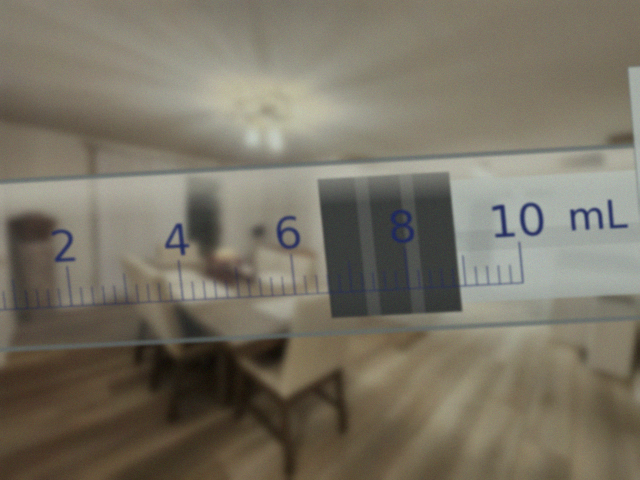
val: 6.6 mL
